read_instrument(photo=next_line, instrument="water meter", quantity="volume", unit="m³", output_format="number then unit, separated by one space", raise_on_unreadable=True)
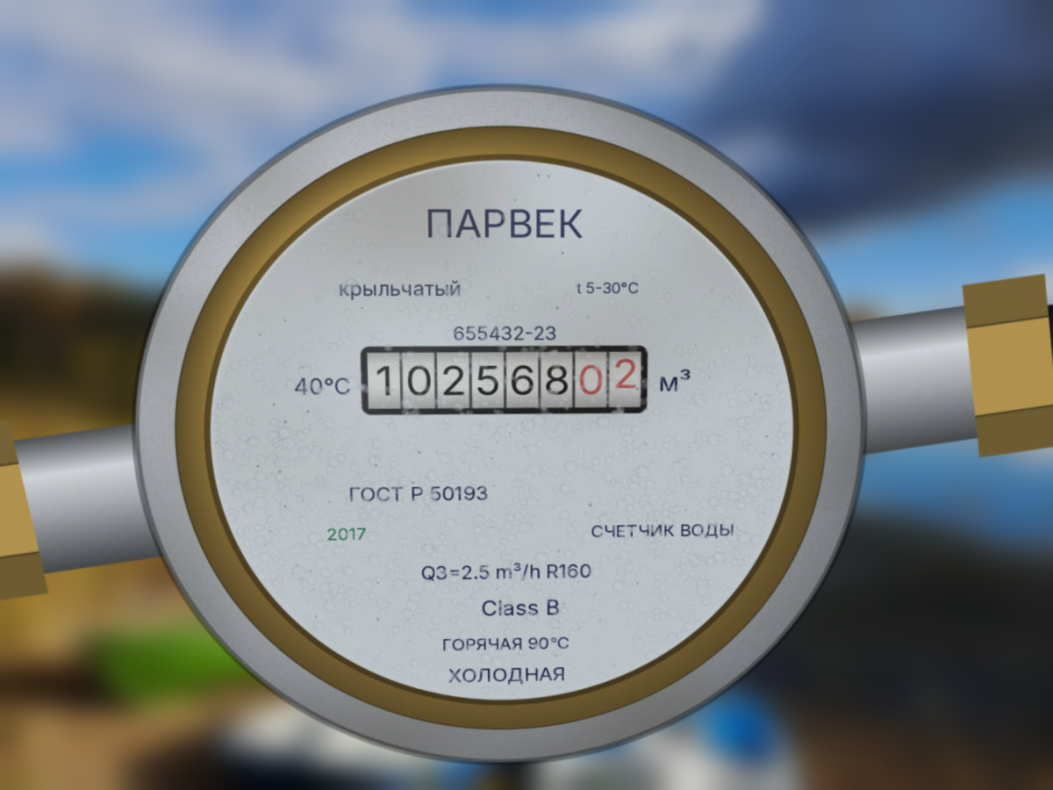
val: 102568.02 m³
